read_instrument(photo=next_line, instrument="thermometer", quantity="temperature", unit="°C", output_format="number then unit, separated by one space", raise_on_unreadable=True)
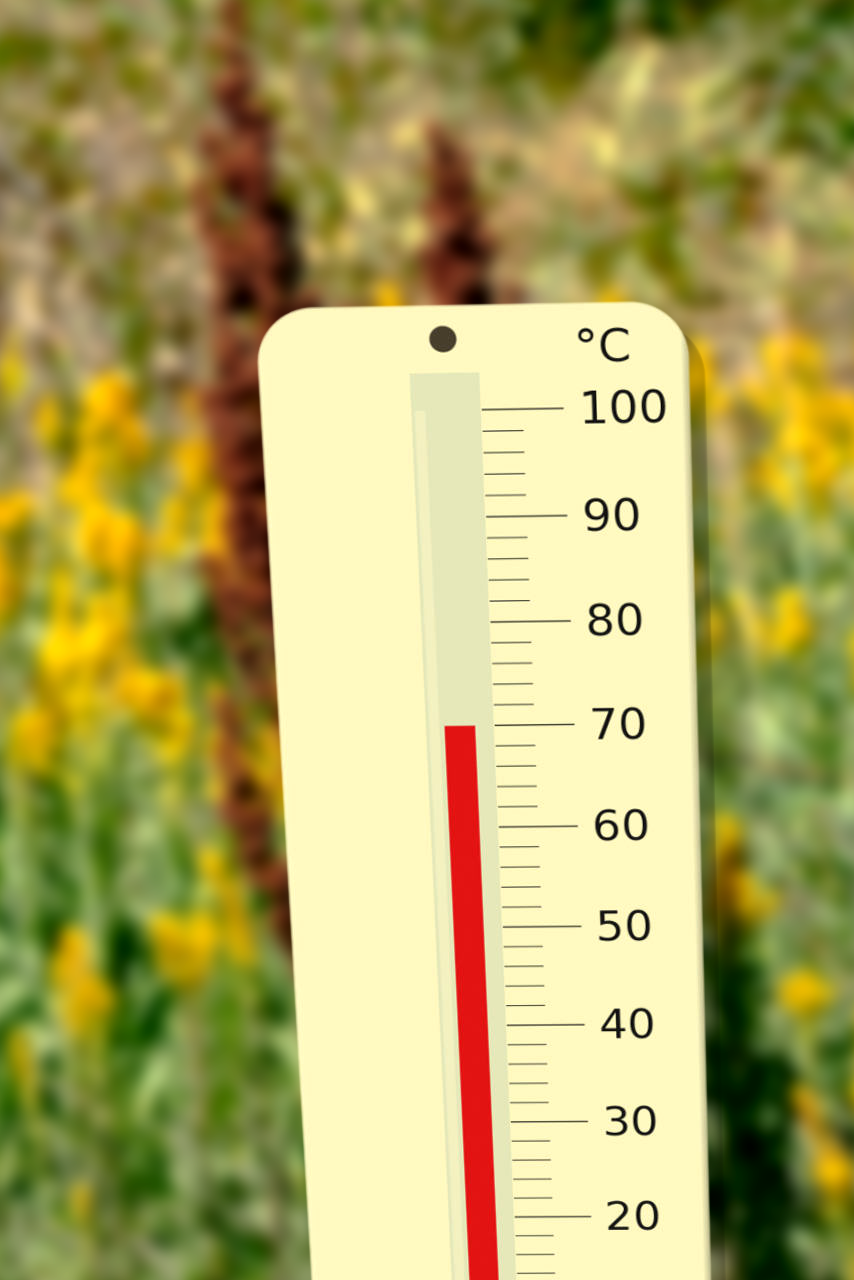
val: 70 °C
